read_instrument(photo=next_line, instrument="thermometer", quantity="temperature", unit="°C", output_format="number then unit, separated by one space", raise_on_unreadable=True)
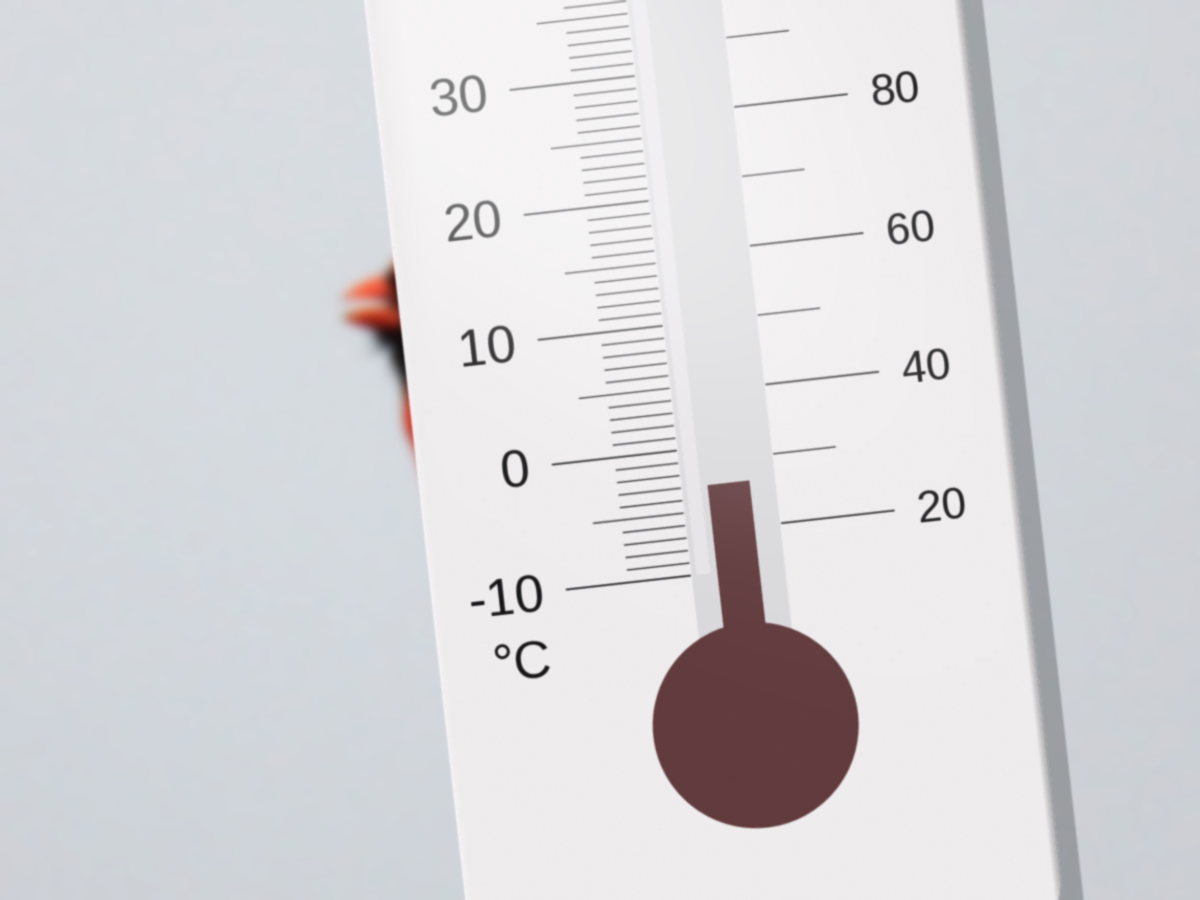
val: -3 °C
